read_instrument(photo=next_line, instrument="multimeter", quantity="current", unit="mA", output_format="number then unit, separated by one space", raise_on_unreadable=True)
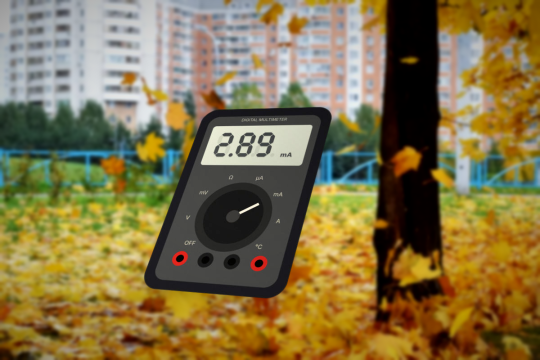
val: 2.89 mA
